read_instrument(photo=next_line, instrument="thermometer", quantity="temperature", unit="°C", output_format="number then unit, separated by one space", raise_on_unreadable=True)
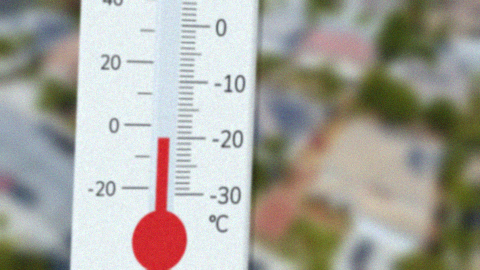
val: -20 °C
